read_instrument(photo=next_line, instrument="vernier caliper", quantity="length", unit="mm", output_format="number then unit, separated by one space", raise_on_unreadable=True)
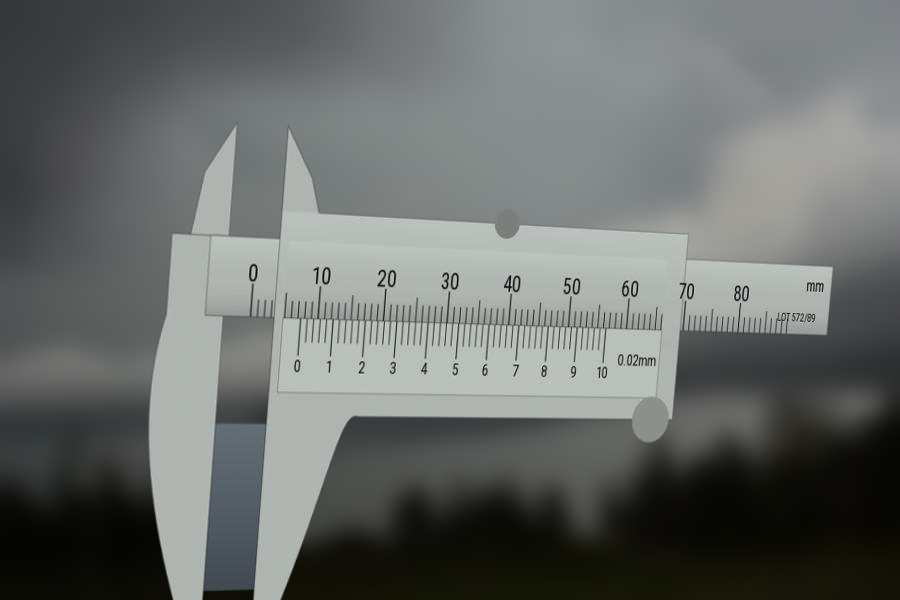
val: 7.4 mm
